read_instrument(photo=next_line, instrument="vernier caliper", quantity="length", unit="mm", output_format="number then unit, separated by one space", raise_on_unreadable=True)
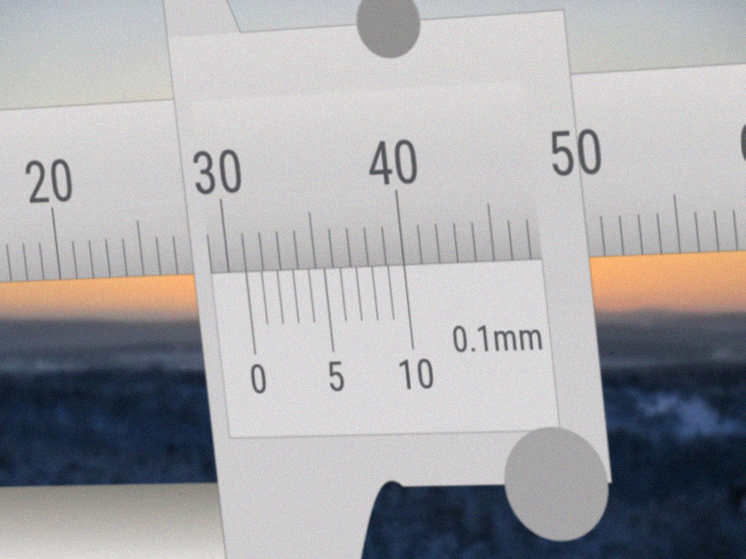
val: 31.0 mm
